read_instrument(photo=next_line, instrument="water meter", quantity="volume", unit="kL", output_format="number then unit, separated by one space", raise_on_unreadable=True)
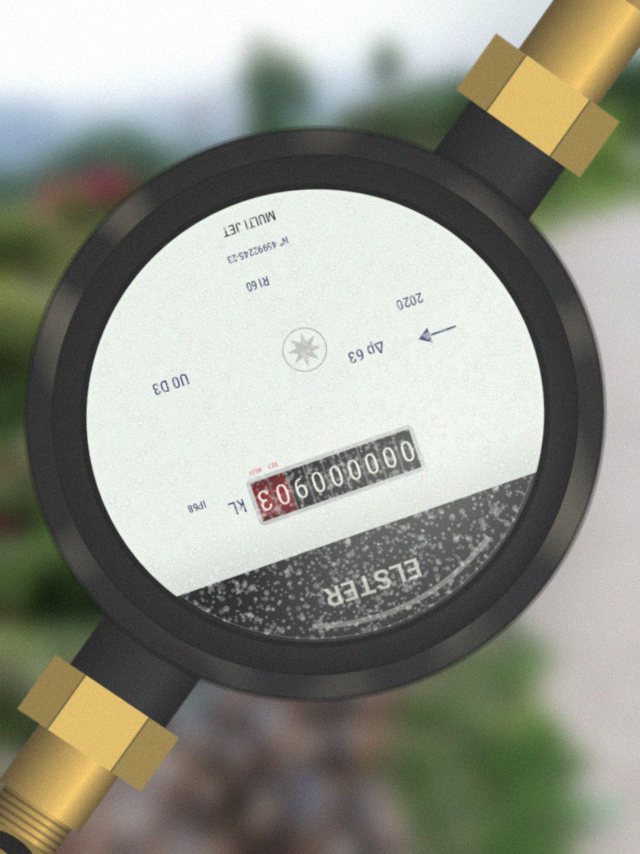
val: 9.03 kL
